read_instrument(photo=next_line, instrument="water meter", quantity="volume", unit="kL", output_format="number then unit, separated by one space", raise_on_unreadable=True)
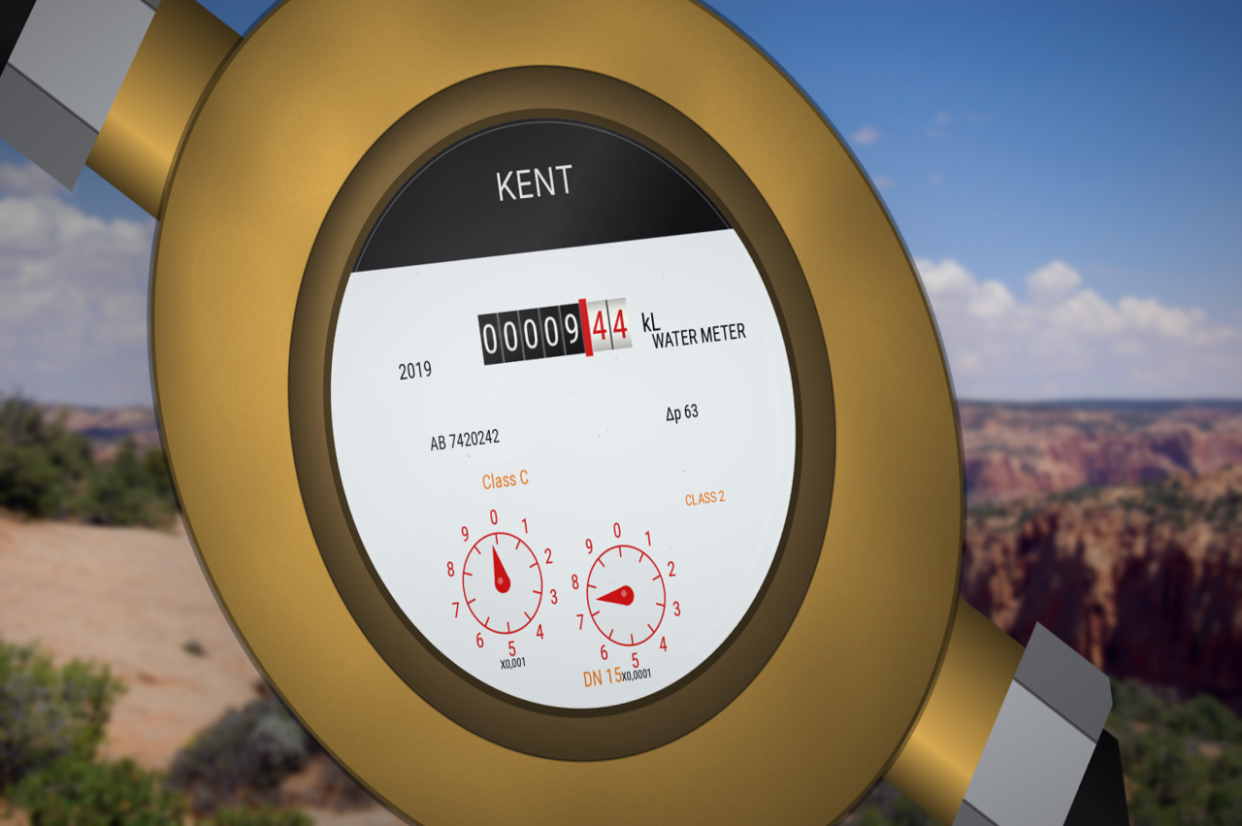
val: 9.4397 kL
